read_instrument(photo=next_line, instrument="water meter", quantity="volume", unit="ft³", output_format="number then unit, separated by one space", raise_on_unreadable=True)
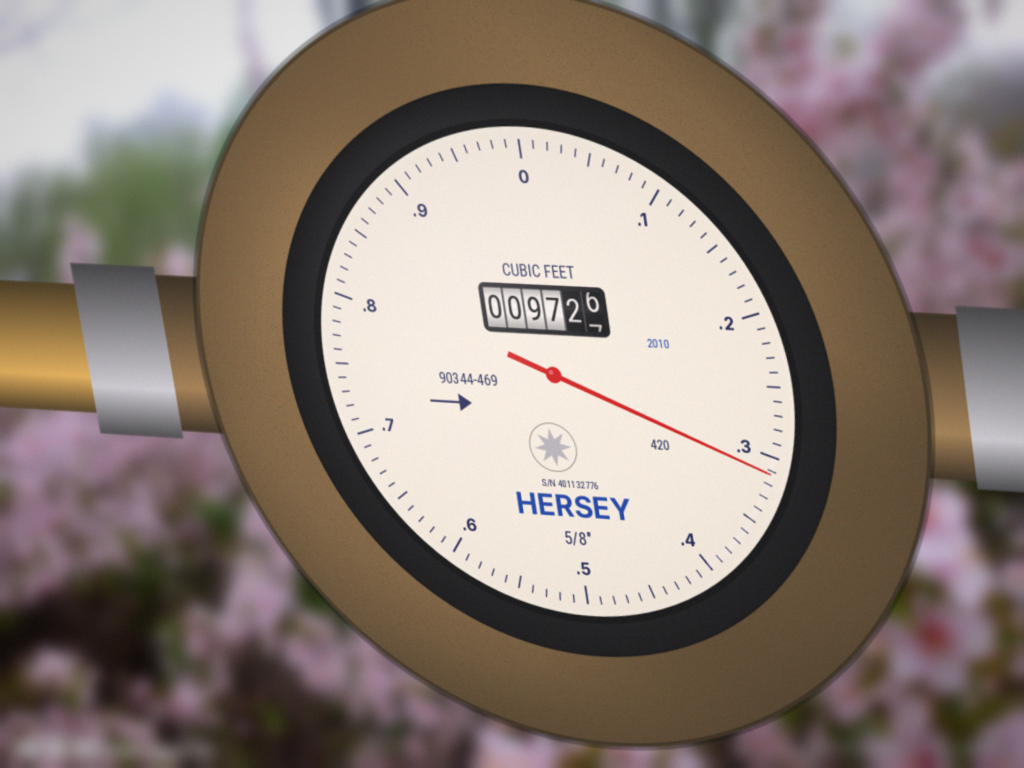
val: 9726.31 ft³
